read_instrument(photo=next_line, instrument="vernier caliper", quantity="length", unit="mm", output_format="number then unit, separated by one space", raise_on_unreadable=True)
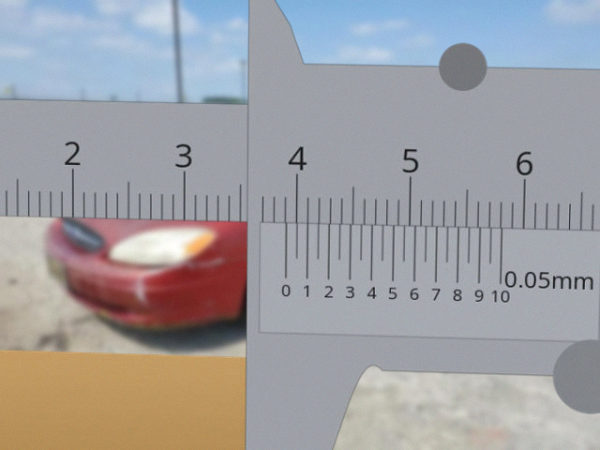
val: 39.1 mm
